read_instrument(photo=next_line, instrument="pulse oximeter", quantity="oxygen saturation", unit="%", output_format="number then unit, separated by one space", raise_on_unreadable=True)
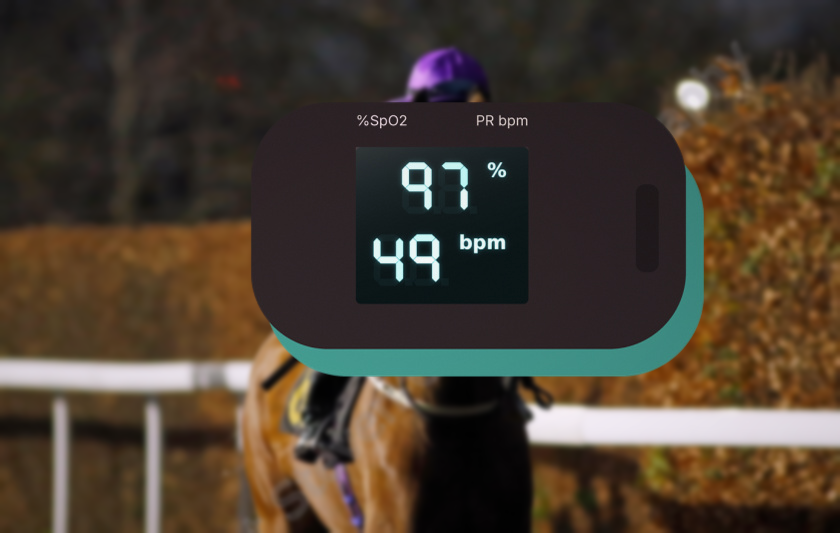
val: 97 %
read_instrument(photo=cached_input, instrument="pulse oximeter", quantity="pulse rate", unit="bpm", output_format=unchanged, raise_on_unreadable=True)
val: 49 bpm
